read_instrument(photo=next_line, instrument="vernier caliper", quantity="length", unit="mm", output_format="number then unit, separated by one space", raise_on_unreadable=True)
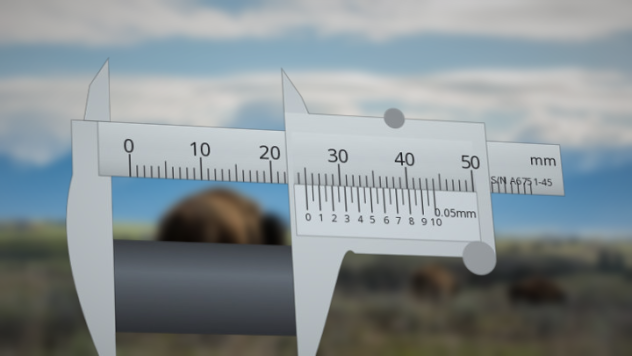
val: 25.0 mm
